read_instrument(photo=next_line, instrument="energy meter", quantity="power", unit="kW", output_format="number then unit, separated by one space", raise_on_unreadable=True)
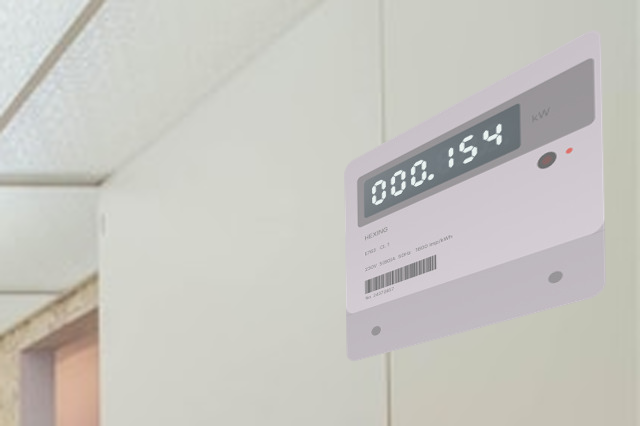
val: 0.154 kW
